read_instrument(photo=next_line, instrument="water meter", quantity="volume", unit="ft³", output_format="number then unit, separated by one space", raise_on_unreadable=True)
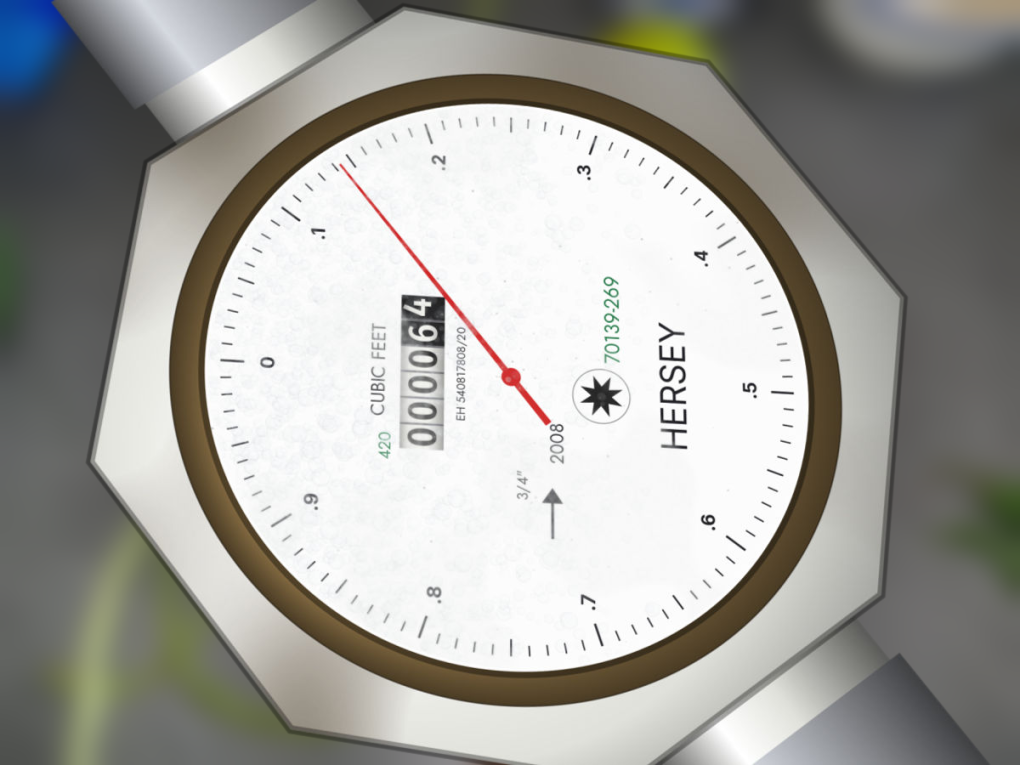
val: 64.14 ft³
